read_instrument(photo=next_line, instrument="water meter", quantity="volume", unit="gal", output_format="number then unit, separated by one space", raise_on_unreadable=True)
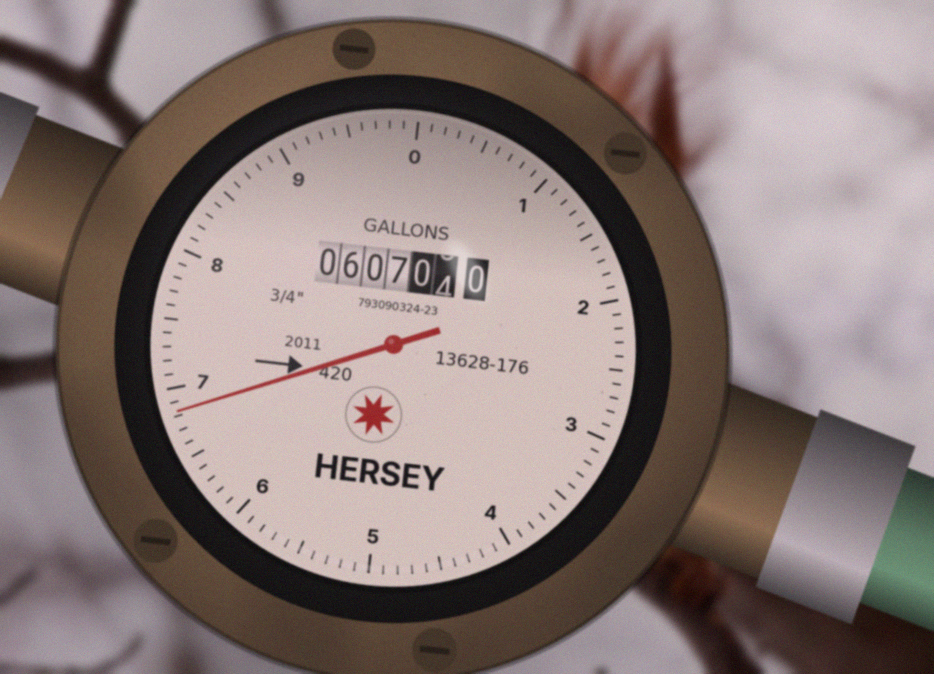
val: 607036.8 gal
